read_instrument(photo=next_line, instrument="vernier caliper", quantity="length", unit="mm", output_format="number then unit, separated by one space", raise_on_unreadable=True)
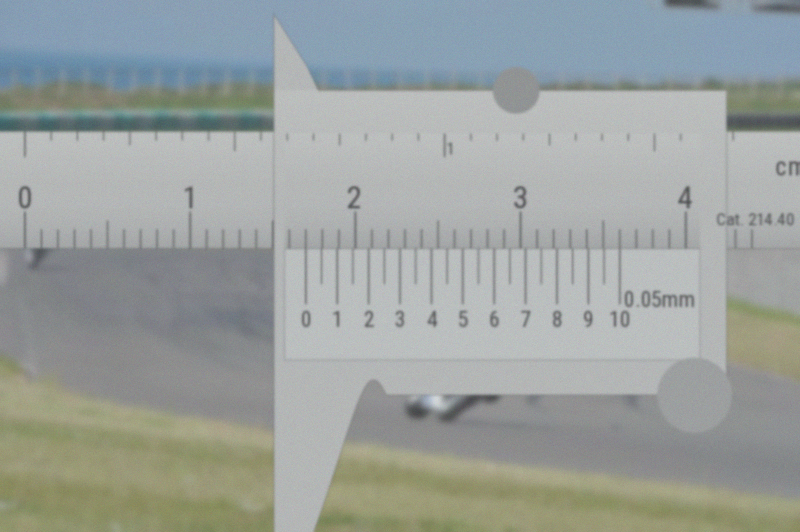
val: 17.0 mm
